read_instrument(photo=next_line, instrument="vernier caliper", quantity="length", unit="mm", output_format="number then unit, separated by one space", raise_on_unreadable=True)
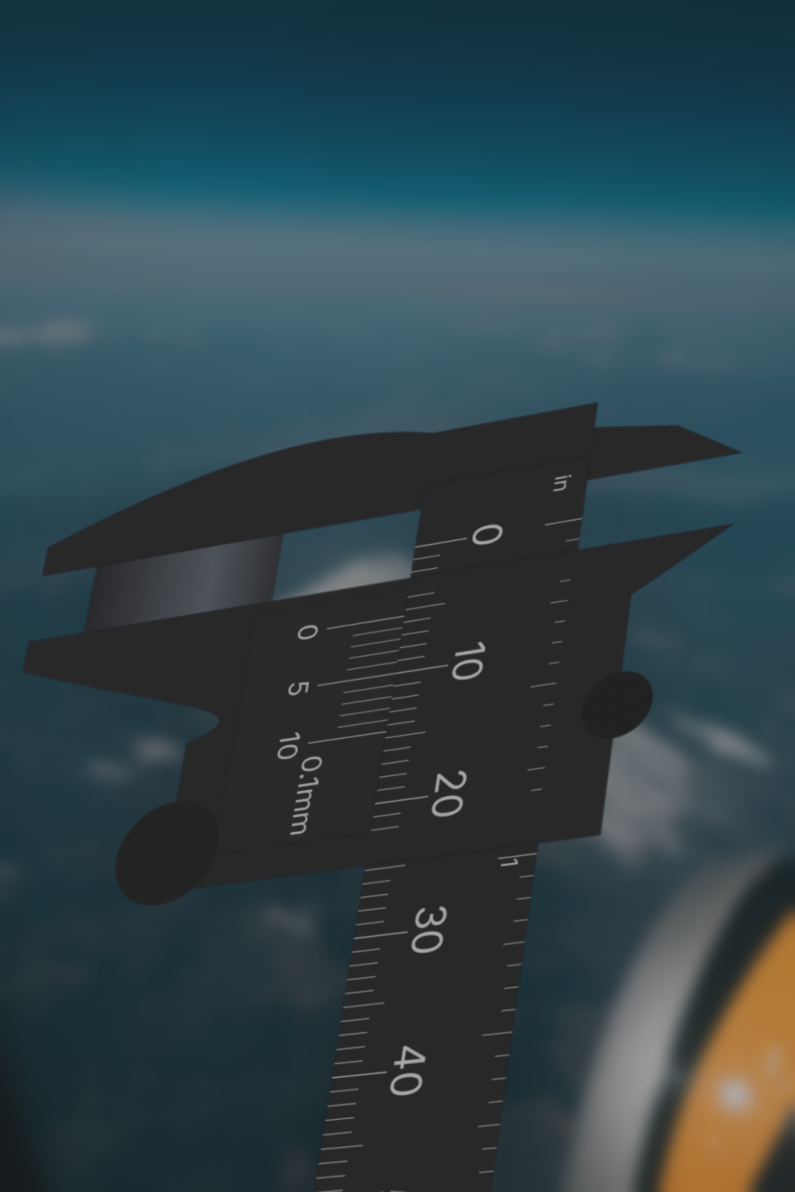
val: 5.5 mm
